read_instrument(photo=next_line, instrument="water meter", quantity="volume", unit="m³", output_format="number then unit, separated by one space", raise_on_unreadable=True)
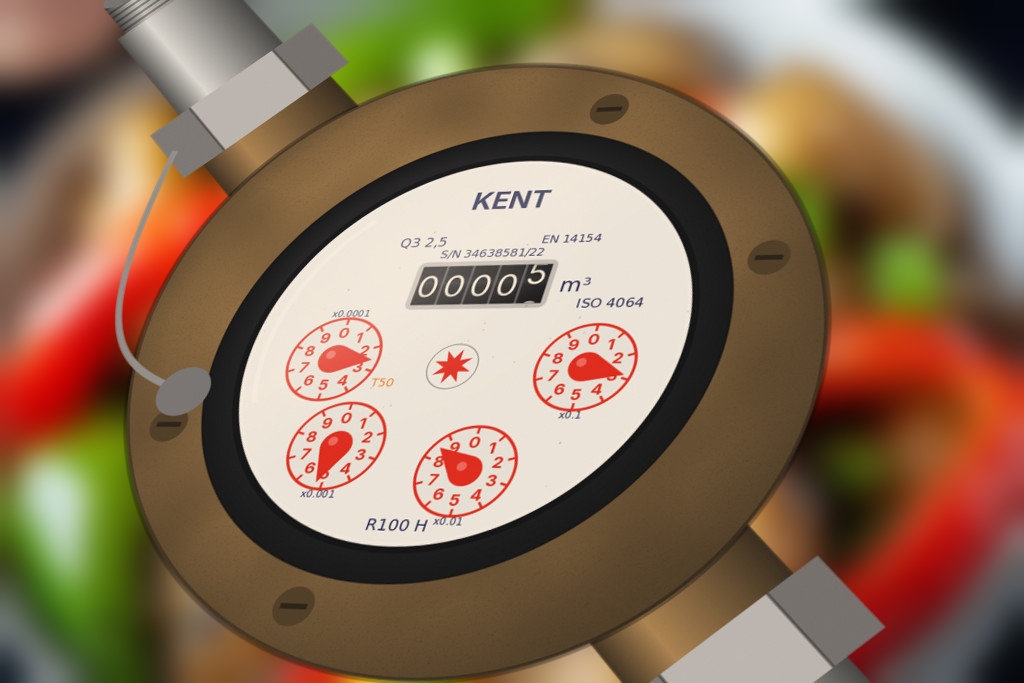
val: 5.2852 m³
